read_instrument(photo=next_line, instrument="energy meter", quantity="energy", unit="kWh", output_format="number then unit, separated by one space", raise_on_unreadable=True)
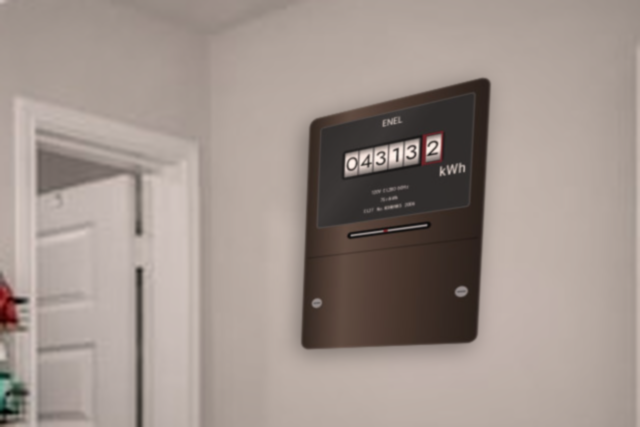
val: 4313.2 kWh
